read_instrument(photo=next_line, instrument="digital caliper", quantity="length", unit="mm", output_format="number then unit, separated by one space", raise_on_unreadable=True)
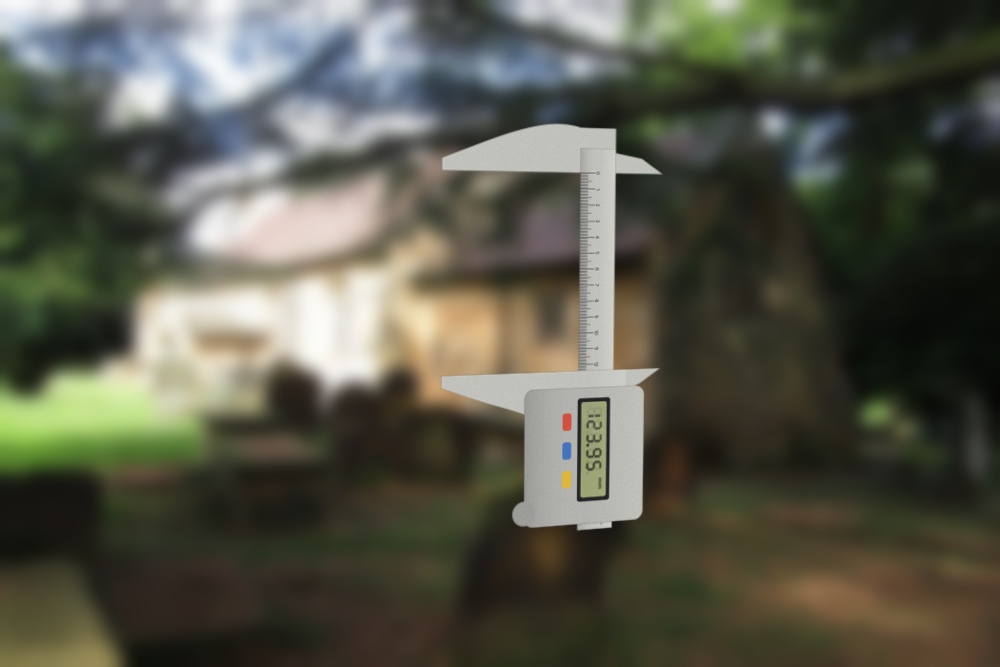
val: 123.95 mm
